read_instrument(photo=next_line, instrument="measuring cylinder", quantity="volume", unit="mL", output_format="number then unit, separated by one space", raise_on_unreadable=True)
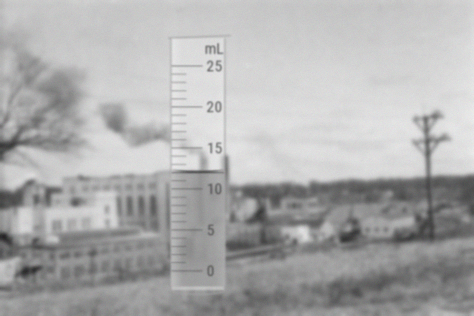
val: 12 mL
